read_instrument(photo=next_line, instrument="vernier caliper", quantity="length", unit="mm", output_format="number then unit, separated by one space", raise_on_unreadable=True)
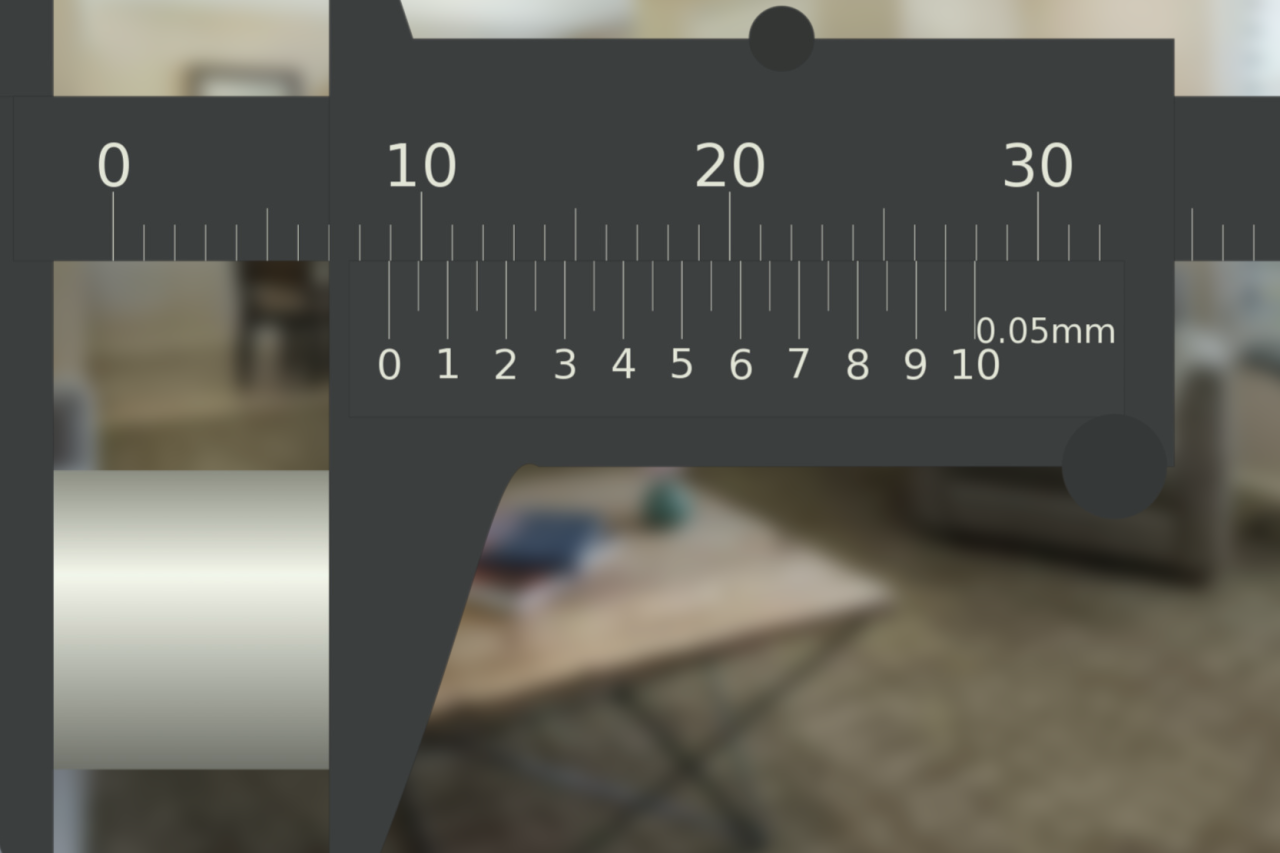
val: 8.95 mm
